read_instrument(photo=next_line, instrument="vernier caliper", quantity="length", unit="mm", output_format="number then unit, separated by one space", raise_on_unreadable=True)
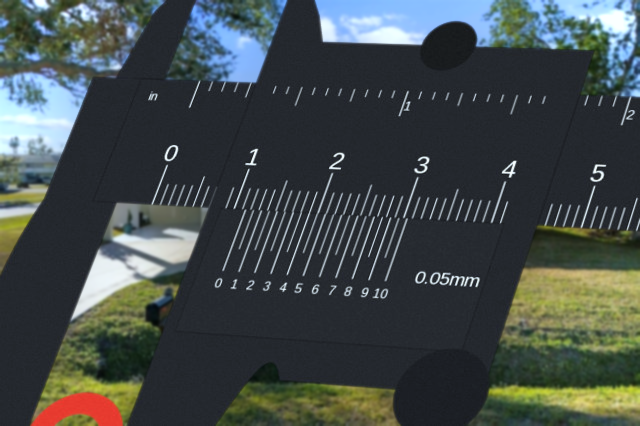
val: 11.4 mm
